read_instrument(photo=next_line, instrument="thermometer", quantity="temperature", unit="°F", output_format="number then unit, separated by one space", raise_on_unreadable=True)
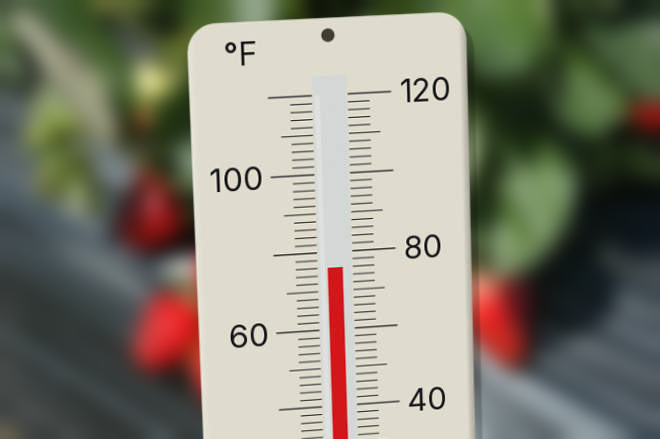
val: 76 °F
